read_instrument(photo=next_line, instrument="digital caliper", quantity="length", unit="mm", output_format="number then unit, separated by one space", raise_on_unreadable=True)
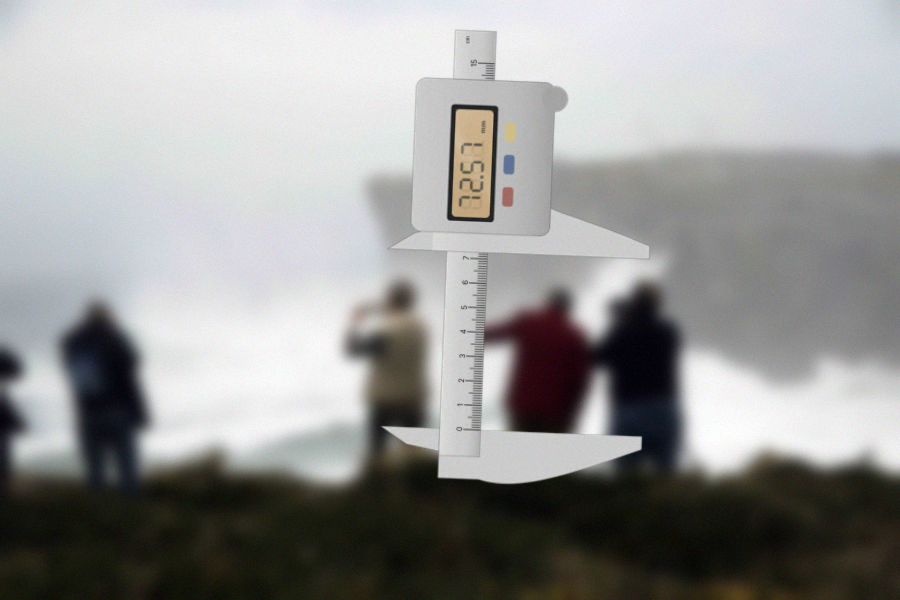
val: 72.57 mm
